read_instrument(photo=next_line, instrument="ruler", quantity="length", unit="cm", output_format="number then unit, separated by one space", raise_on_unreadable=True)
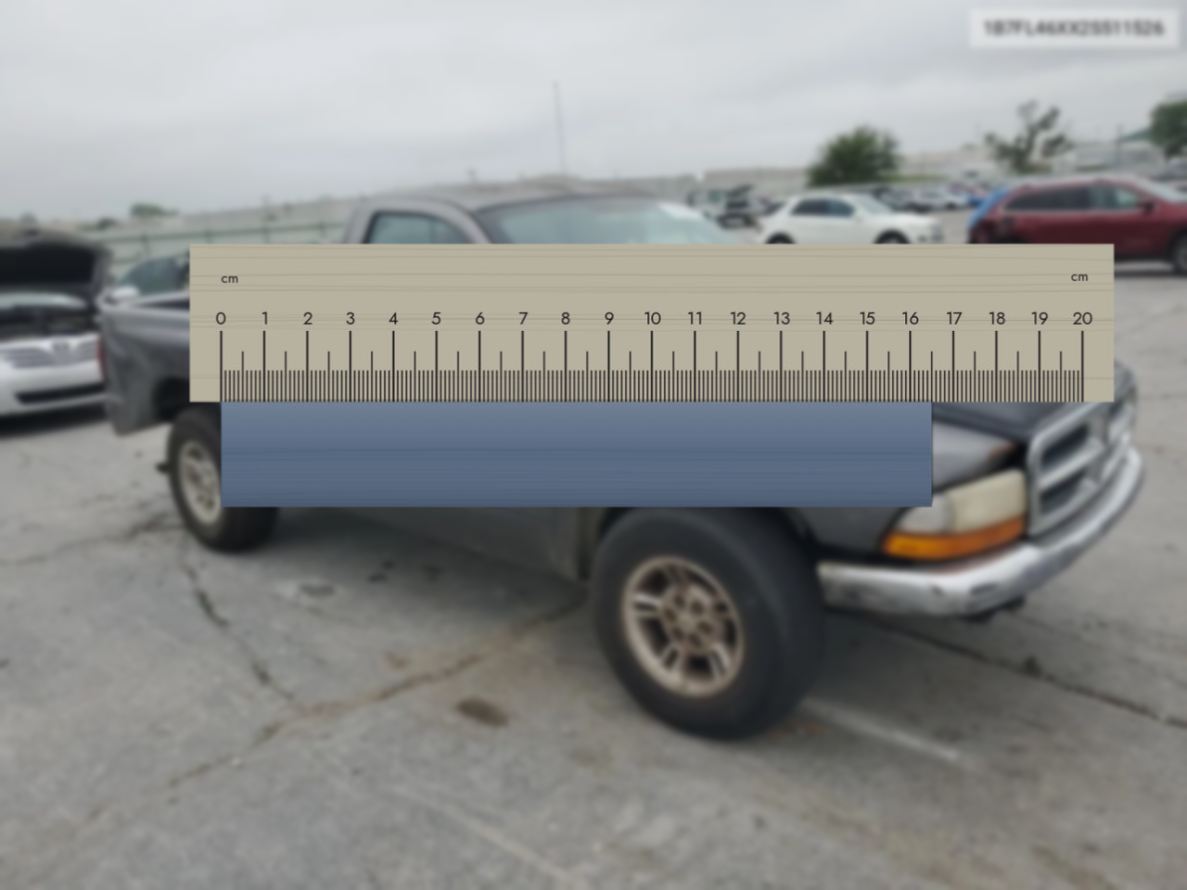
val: 16.5 cm
